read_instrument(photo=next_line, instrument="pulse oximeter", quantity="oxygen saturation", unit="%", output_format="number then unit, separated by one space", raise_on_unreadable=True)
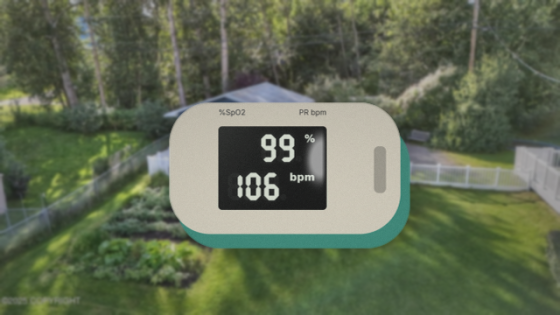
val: 99 %
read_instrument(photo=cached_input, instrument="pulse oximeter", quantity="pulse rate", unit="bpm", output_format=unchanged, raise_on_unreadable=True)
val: 106 bpm
